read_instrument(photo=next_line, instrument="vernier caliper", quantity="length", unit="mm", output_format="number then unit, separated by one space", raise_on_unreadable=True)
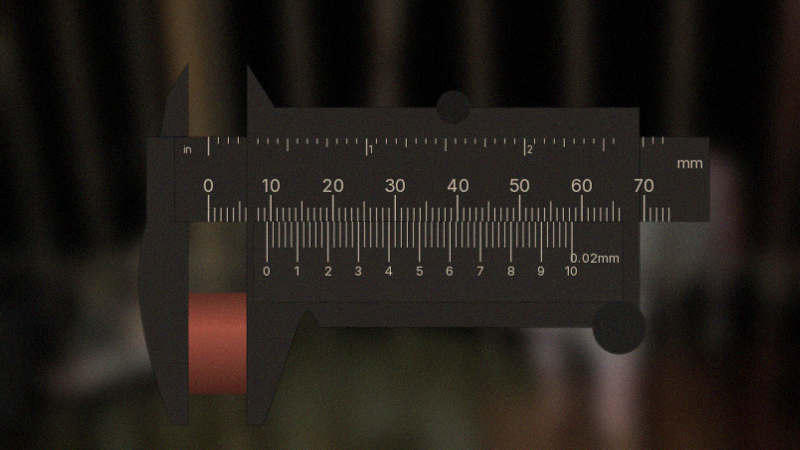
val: 9.4 mm
